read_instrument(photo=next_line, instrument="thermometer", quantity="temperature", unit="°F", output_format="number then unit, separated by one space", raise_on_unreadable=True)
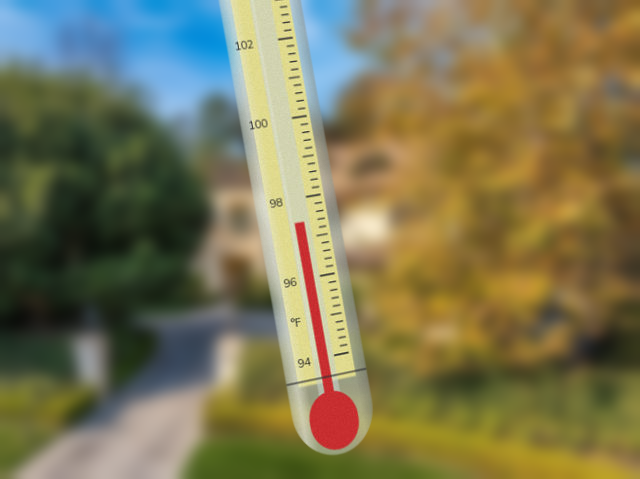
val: 97.4 °F
